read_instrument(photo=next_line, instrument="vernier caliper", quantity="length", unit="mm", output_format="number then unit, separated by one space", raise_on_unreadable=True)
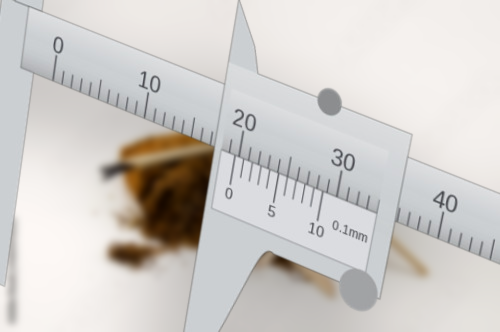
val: 19.6 mm
